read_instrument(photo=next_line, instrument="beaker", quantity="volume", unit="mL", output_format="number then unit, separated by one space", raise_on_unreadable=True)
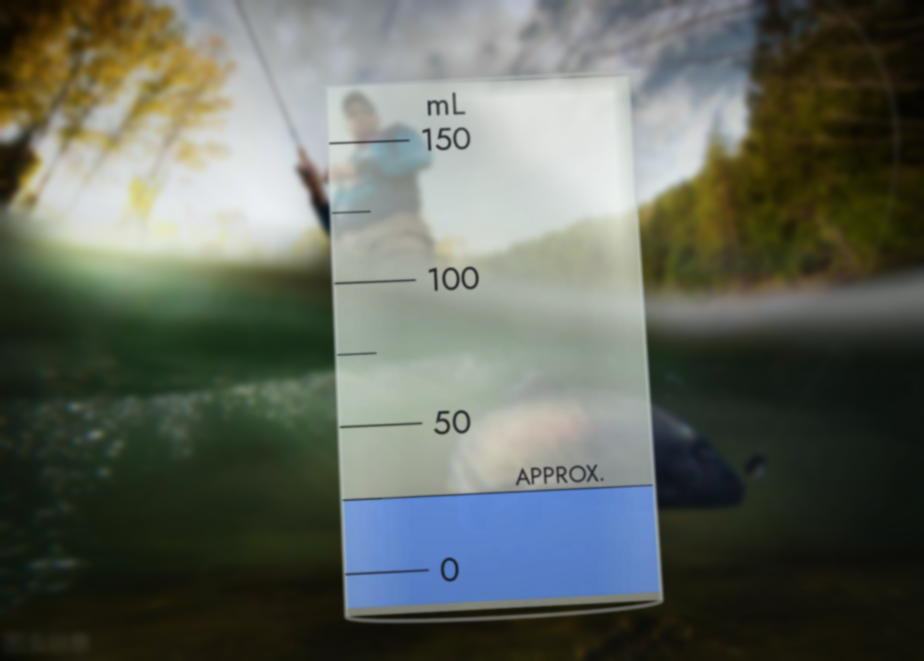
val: 25 mL
